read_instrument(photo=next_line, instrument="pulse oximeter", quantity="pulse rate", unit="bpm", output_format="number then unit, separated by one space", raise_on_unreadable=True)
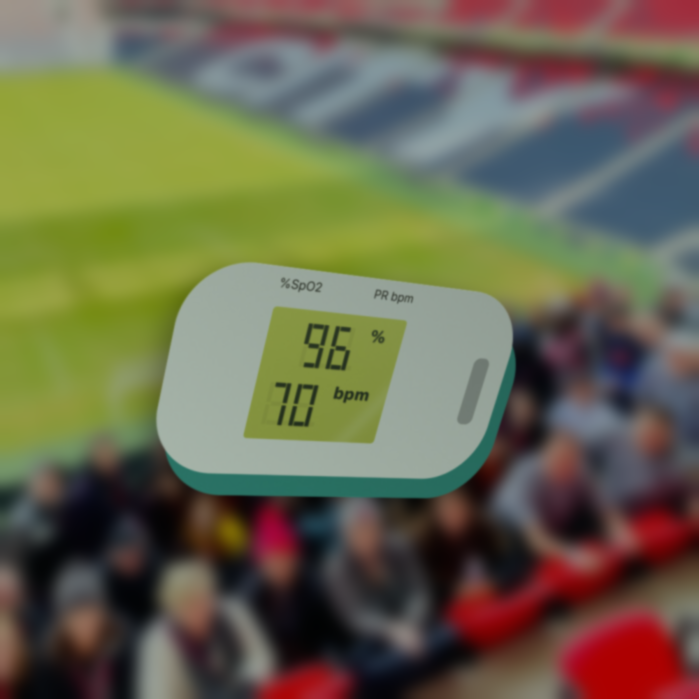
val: 70 bpm
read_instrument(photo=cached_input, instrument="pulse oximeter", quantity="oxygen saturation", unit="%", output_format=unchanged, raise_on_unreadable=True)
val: 96 %
